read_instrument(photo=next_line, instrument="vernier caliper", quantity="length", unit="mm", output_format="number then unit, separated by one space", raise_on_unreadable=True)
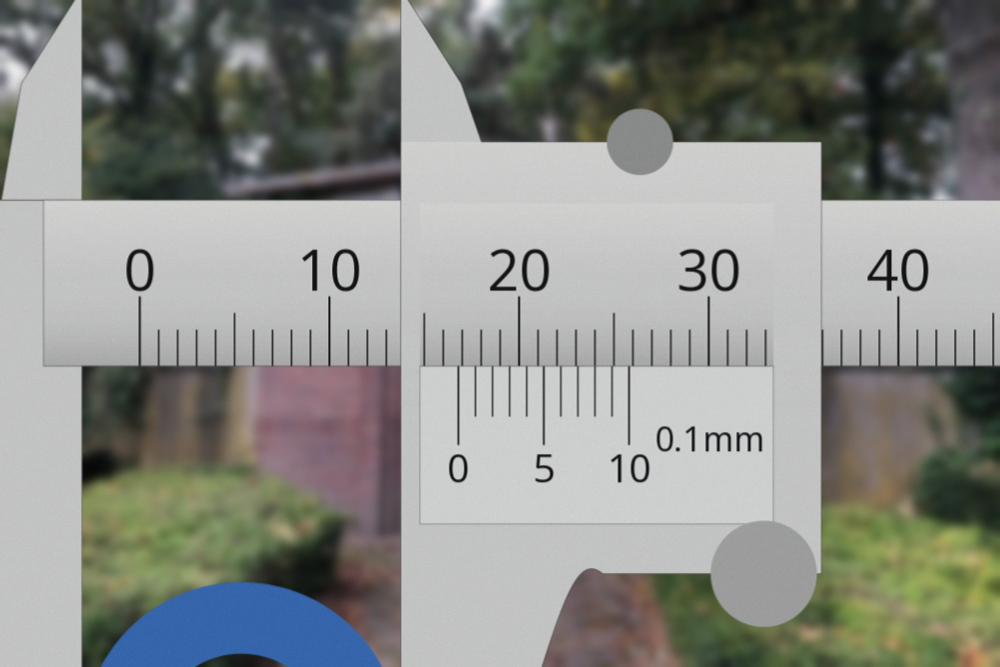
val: 16.8 mm
